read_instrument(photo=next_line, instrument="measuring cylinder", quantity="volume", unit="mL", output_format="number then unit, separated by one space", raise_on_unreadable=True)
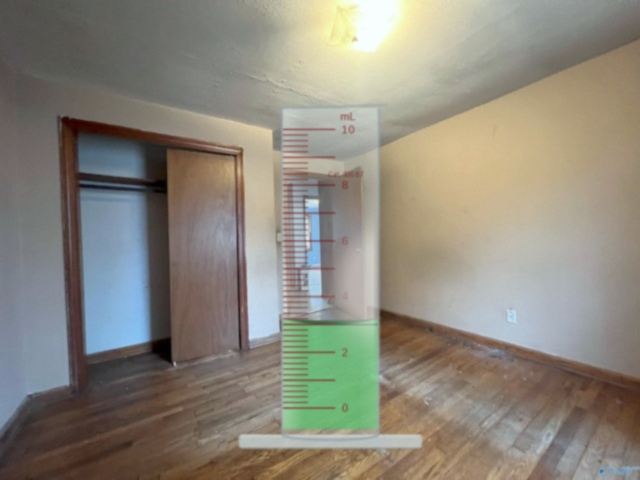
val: 3 mL
